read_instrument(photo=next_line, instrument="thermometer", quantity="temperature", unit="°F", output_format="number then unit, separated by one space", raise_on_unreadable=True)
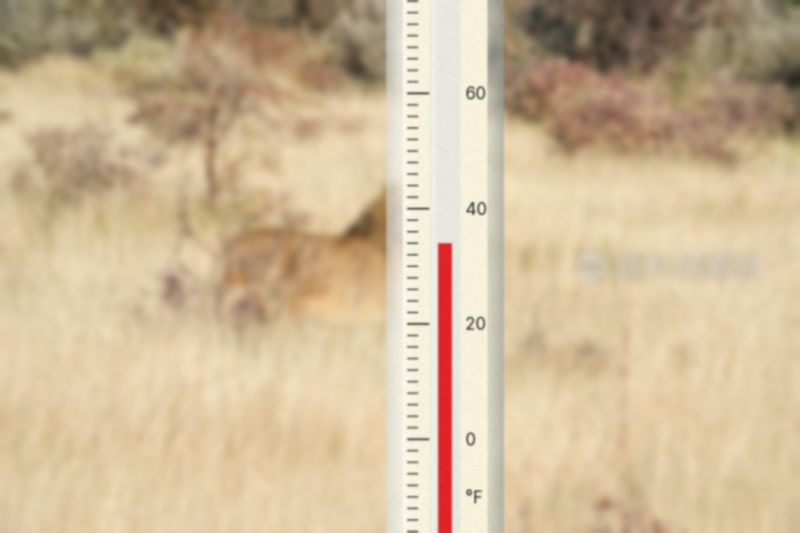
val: 34 °F
